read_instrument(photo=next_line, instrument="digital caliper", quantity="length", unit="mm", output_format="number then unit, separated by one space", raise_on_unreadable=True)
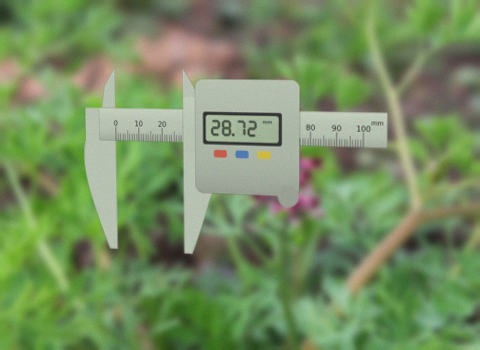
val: 28.72 mm
